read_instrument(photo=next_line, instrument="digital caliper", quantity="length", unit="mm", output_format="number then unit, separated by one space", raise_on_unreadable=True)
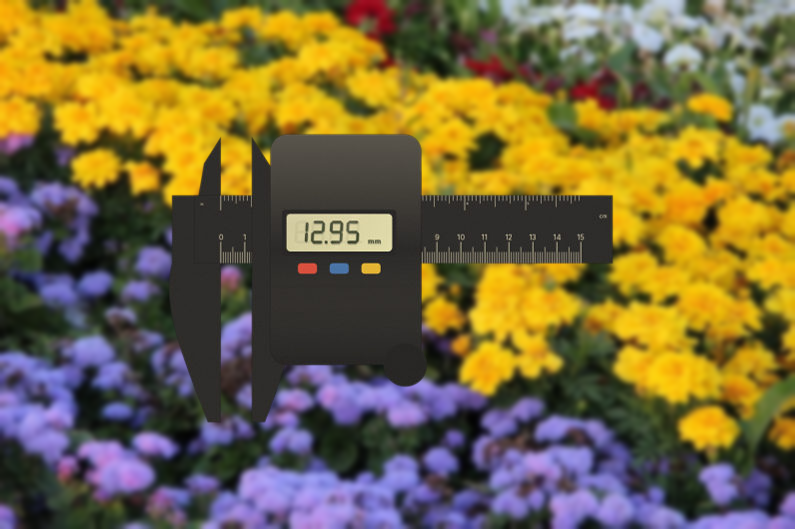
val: 12.95 mm
